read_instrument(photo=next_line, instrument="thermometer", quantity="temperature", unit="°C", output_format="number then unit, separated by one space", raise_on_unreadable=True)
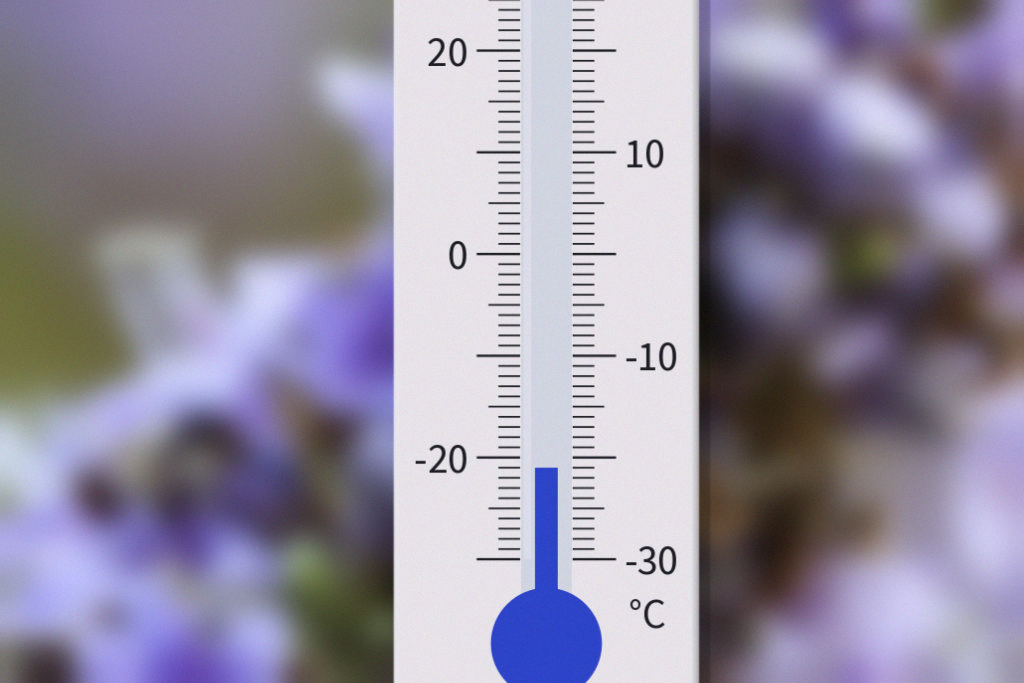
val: -21 °C
